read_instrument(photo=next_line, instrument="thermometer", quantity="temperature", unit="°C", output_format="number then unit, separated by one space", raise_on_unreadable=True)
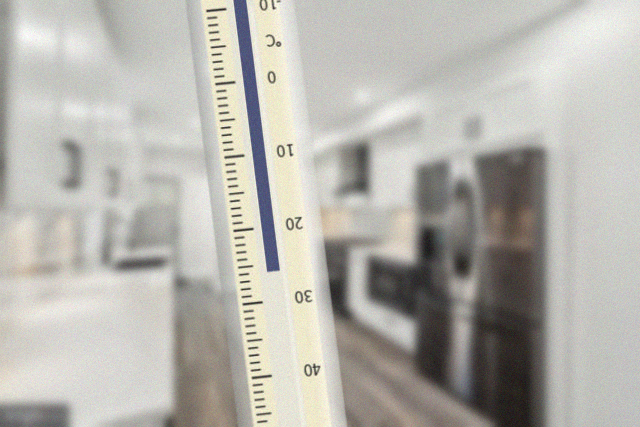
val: 26 °C
